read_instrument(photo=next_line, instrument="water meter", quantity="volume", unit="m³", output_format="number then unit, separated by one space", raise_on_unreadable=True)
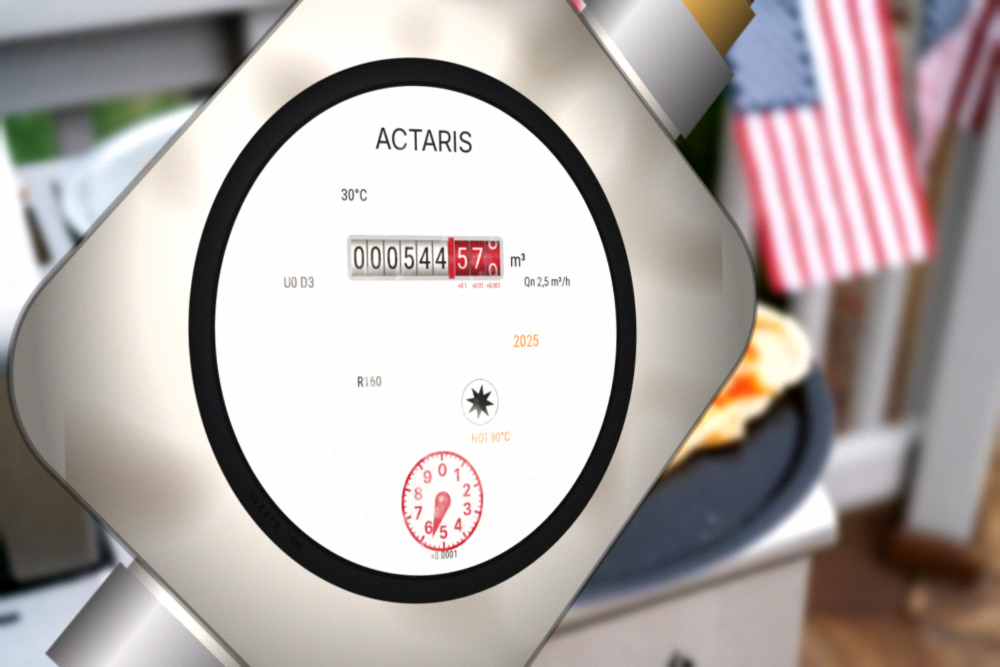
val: 544.5785 m³
